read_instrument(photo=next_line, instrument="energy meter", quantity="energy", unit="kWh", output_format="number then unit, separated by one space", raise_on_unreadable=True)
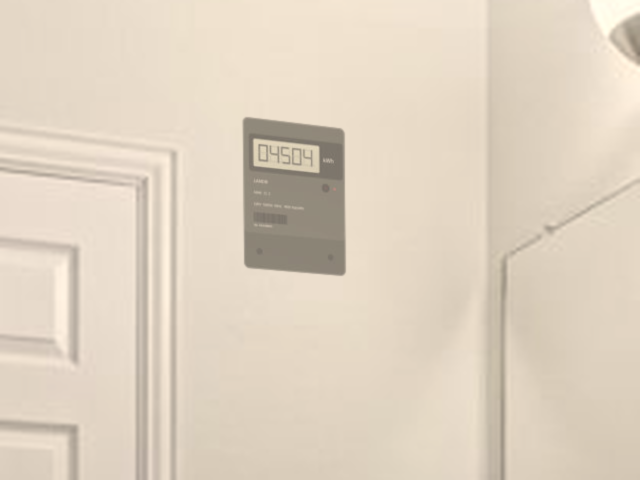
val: 4504 kWh
